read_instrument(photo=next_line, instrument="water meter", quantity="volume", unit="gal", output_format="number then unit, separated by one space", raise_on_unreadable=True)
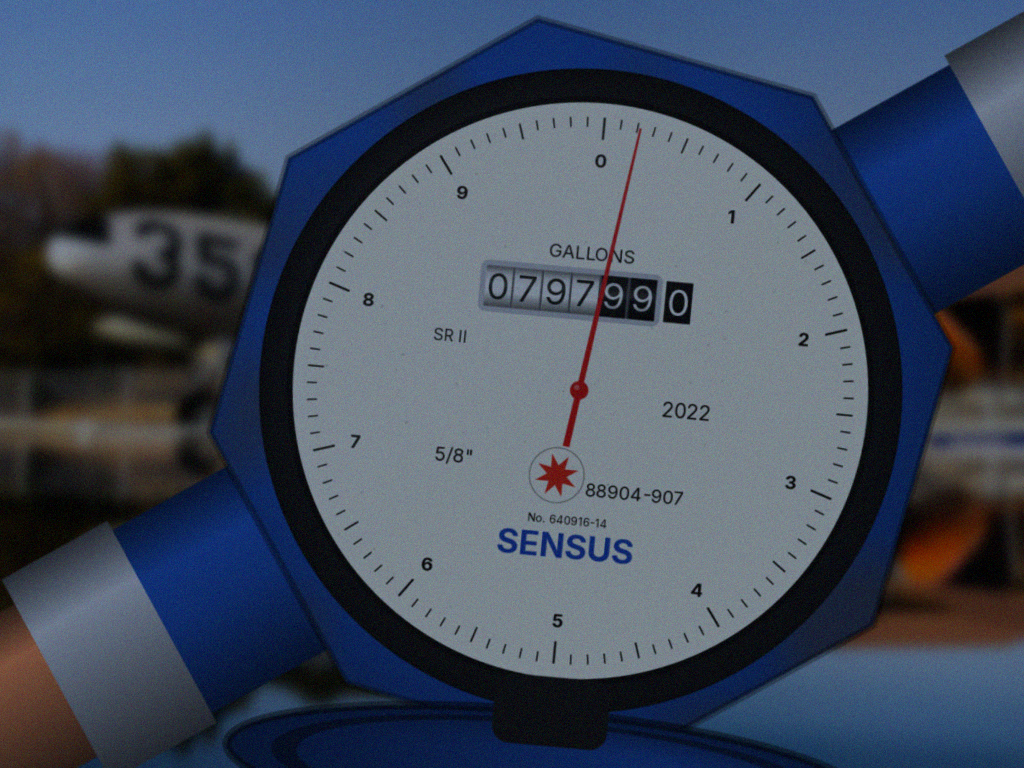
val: 797990.2 gal
